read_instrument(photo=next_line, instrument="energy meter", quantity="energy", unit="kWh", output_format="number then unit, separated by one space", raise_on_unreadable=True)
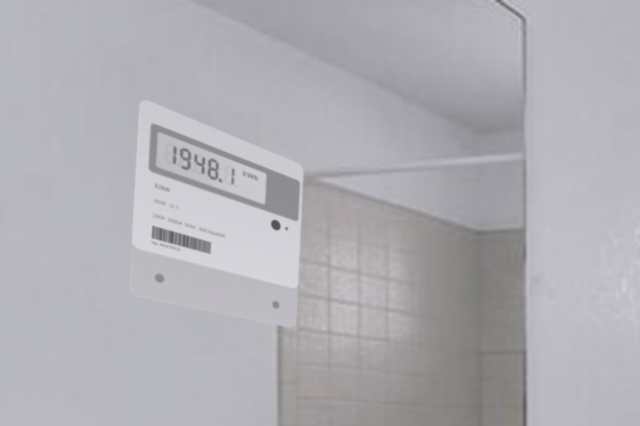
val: 1948.1 kWh
